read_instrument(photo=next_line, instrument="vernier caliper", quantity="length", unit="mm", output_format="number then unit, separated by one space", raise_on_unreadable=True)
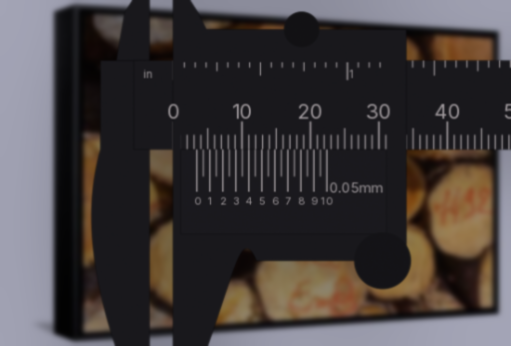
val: 3.4 mm
